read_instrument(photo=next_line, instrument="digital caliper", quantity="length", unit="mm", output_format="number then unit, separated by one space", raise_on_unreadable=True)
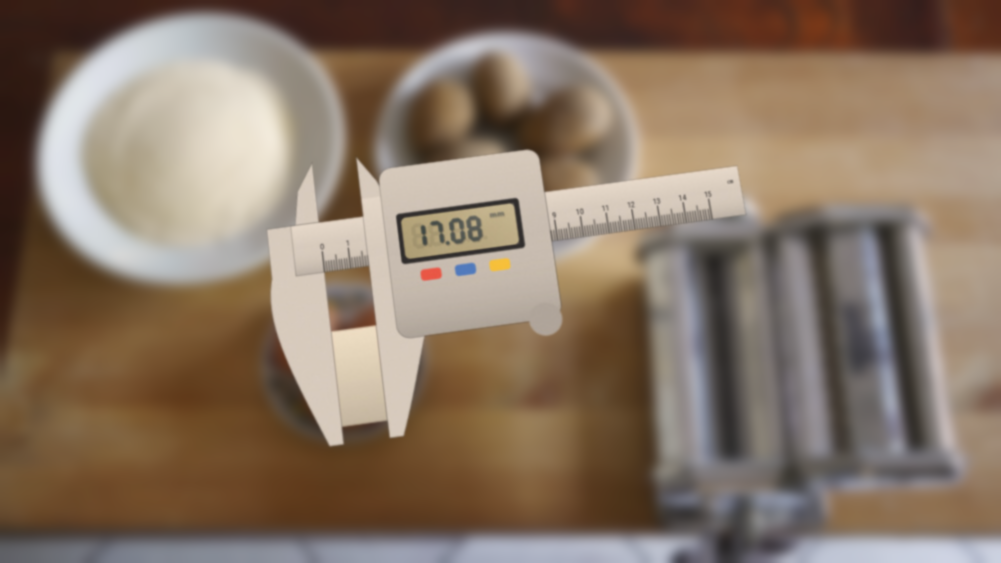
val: 17.08 mm
